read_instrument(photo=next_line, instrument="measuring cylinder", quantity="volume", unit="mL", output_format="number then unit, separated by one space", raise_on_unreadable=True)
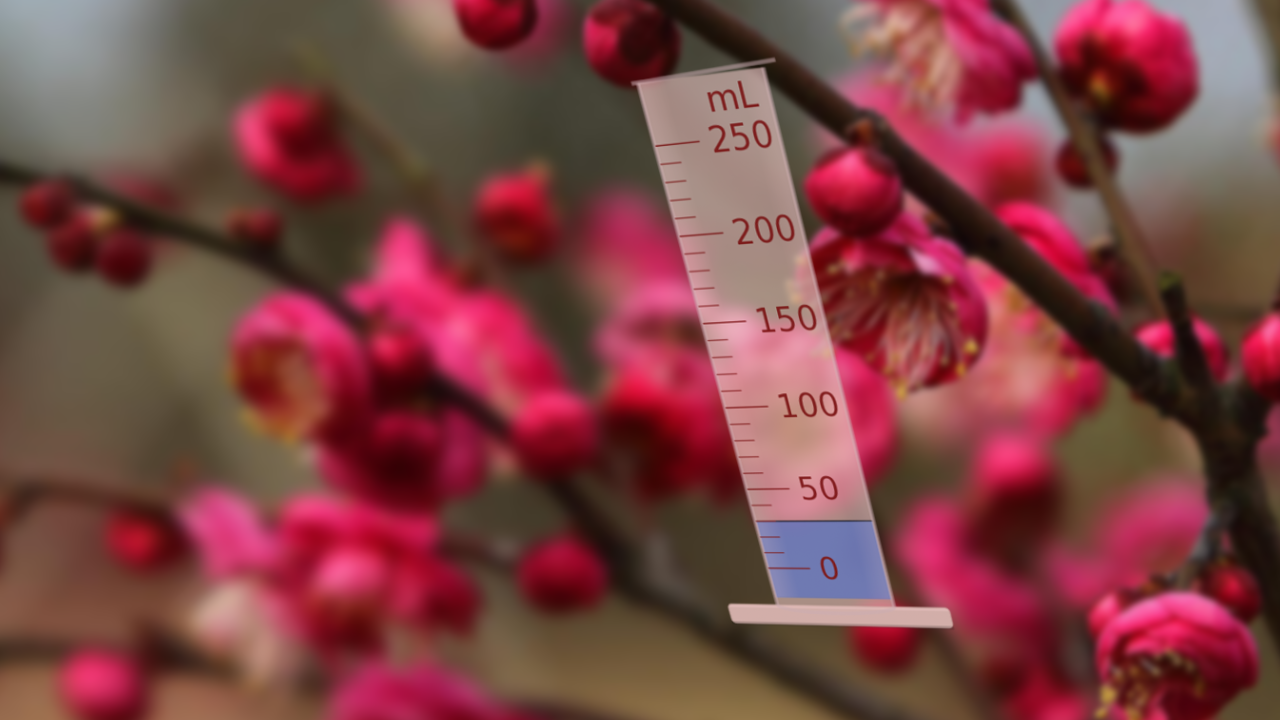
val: 30 mL
